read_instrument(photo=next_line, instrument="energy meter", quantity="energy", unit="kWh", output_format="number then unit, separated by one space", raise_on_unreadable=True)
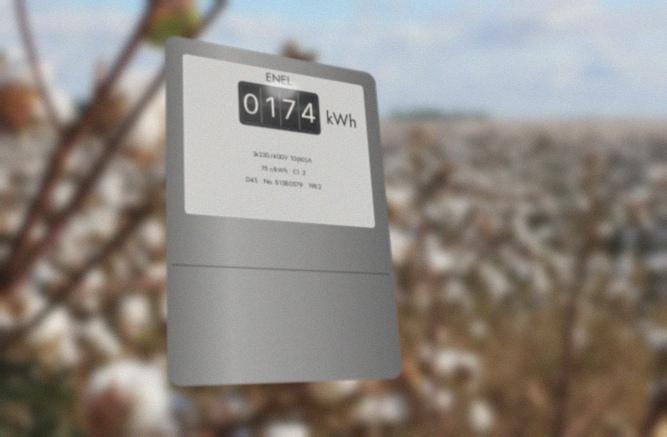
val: 174 kWh
